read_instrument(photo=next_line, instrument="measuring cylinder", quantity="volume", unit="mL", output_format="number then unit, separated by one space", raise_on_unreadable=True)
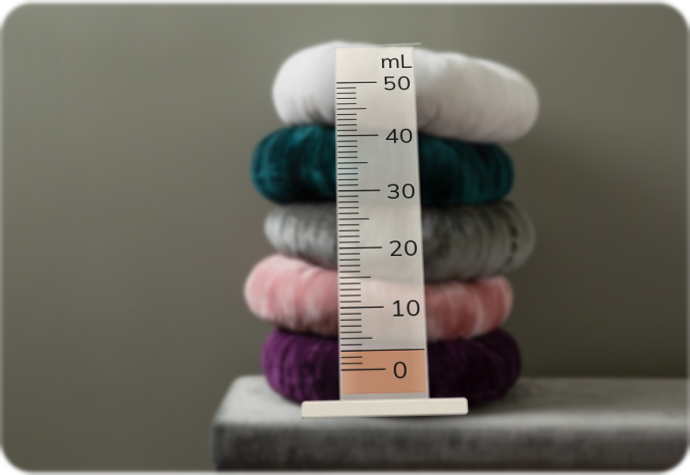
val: 3 mL
